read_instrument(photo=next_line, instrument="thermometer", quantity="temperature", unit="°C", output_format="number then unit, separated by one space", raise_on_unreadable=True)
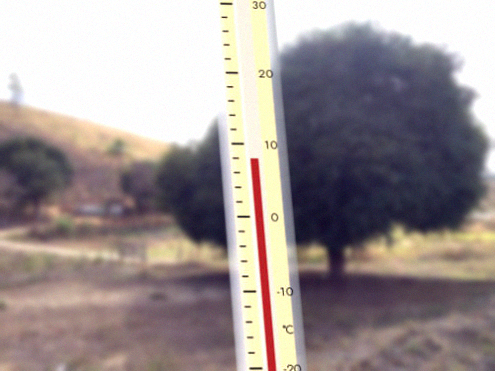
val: 8 °C
